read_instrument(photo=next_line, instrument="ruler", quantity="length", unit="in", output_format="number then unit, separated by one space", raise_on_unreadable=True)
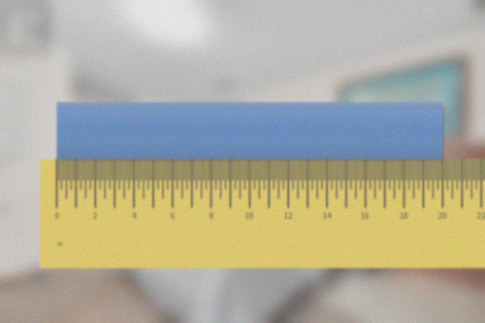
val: 20 in
